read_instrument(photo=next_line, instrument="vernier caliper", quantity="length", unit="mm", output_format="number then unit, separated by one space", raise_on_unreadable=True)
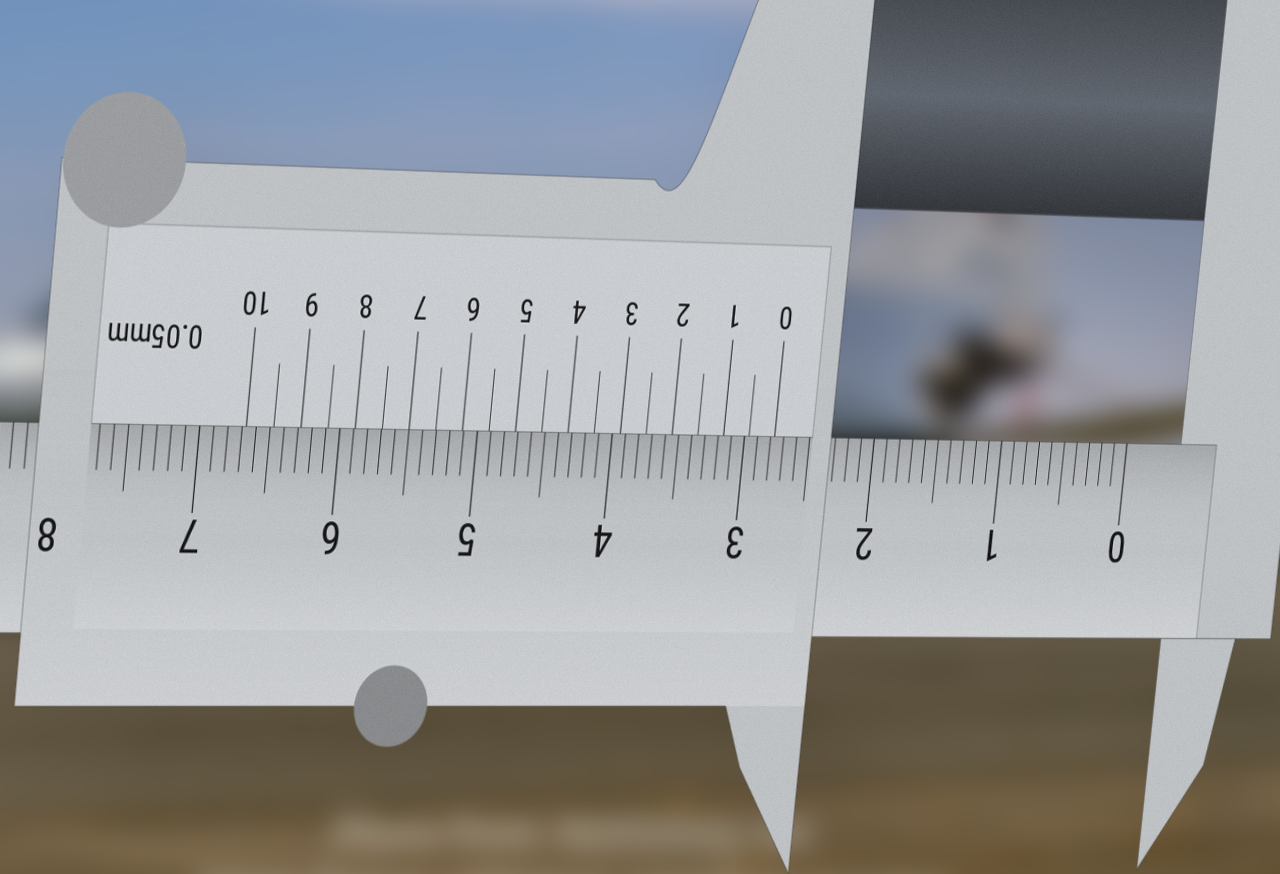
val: 27.7 mm
